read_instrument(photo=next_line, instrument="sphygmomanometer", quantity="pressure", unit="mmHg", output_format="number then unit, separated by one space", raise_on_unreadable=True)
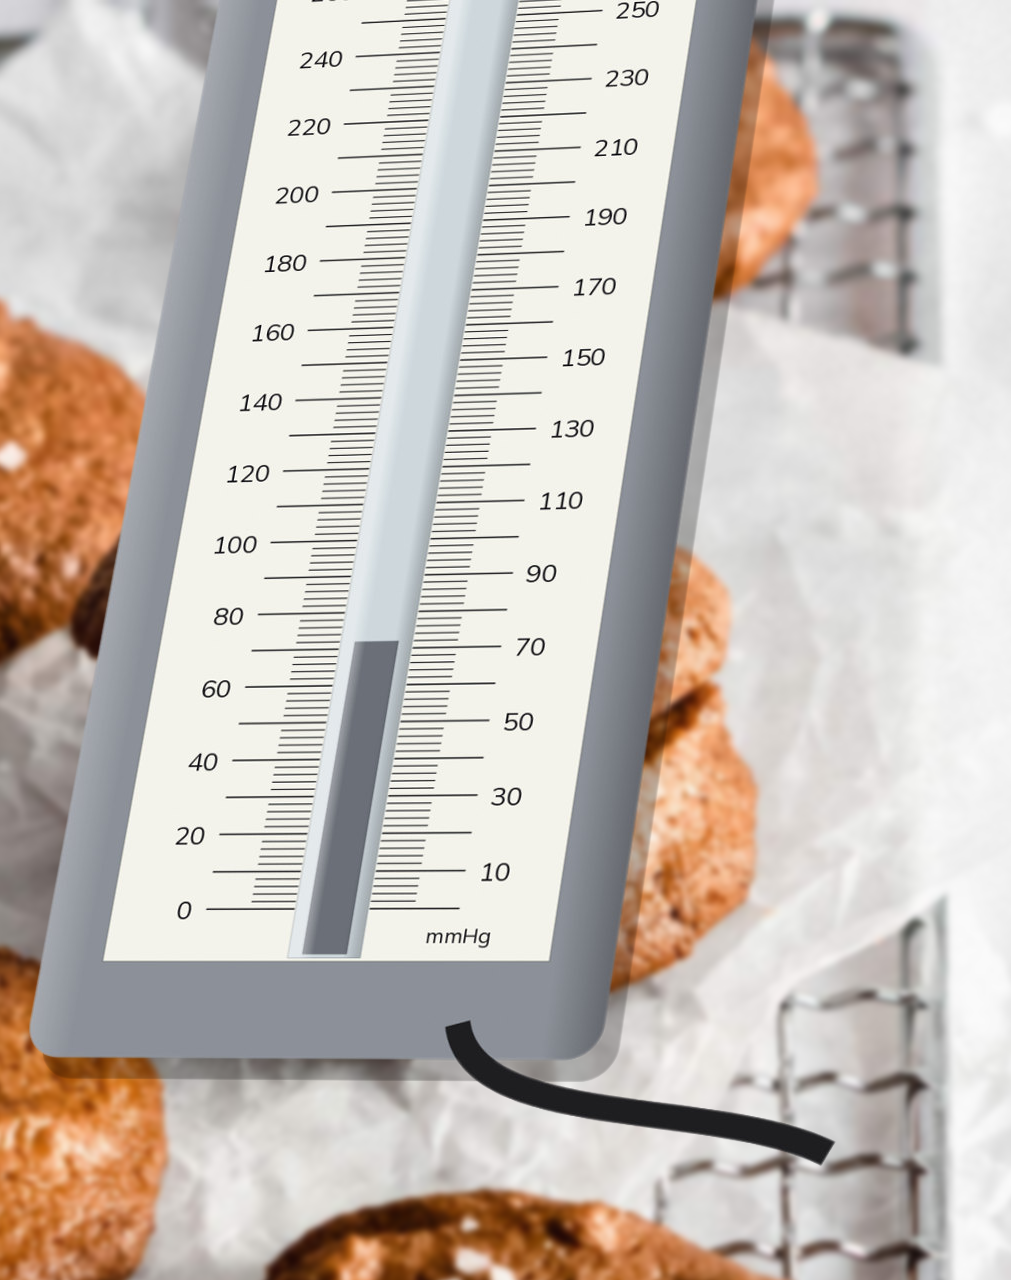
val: 72 mmHg
